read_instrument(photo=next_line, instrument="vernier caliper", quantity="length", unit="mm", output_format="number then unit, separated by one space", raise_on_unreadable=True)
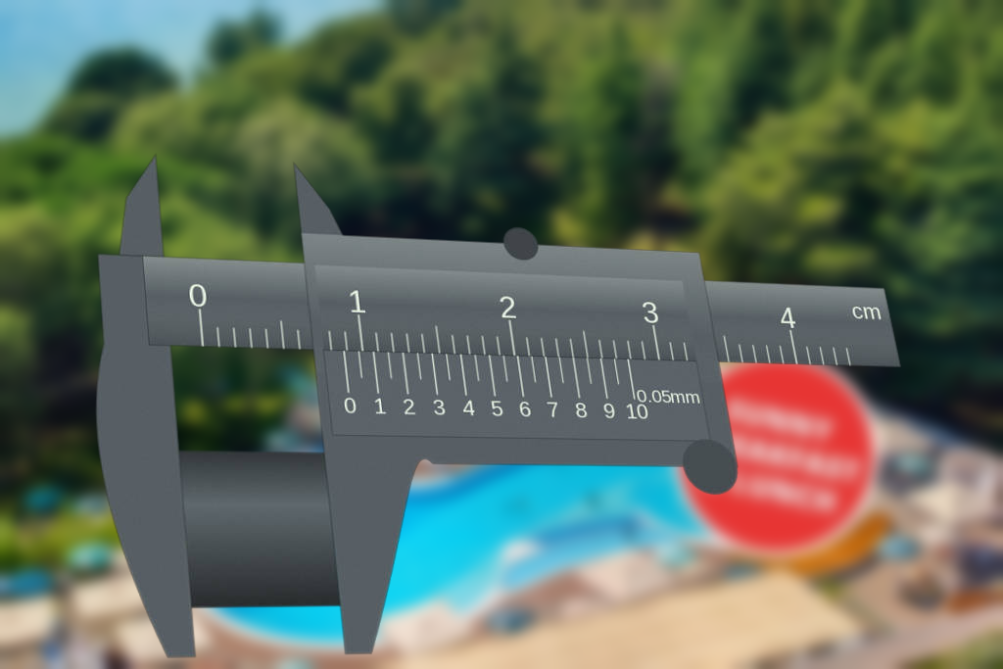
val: 8.8 mm
